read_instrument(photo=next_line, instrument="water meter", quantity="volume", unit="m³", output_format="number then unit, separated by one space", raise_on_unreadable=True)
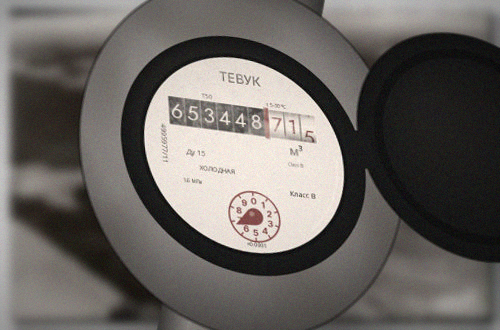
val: 653448.7146 m³
